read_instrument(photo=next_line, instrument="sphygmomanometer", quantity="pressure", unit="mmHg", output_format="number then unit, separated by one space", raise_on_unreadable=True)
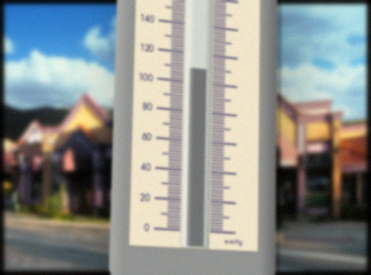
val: 110 mmHg
